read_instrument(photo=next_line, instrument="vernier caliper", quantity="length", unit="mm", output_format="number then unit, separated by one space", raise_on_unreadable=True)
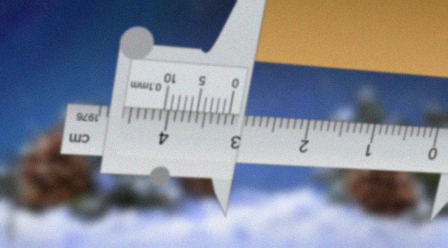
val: 31.6 mm
